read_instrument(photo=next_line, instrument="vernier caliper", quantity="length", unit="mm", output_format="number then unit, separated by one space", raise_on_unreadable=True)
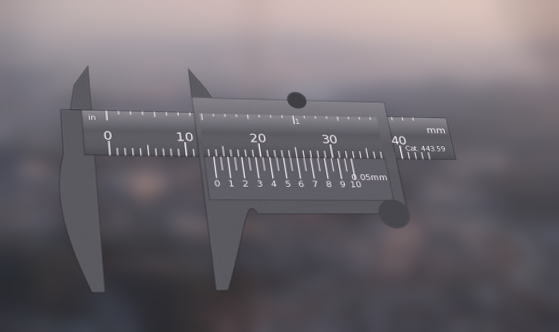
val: 13.6 mm
